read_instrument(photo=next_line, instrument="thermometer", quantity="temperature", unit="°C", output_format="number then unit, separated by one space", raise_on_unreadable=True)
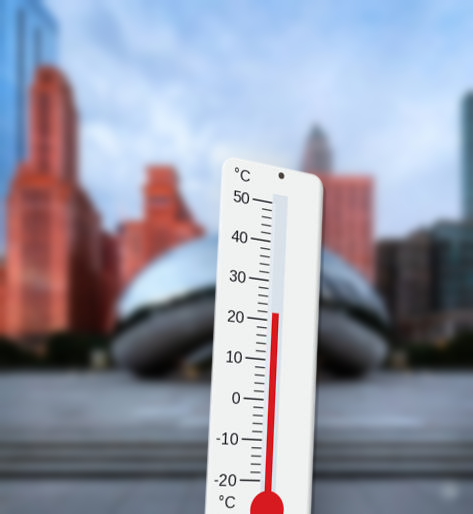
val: 22 °C
